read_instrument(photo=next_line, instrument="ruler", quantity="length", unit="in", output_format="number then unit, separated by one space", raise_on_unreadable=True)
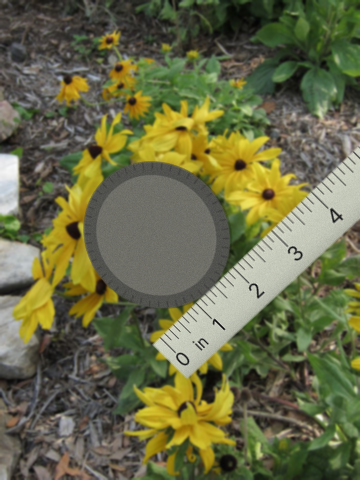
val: 2.75 in
